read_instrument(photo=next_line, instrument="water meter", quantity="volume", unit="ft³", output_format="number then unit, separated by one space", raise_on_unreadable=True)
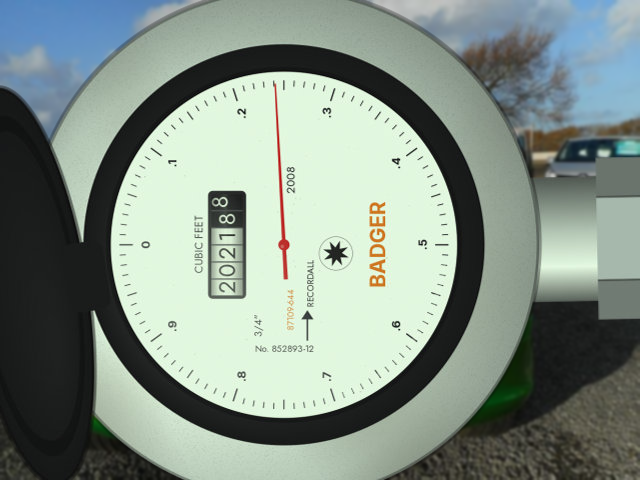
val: 202188.24 ft³
